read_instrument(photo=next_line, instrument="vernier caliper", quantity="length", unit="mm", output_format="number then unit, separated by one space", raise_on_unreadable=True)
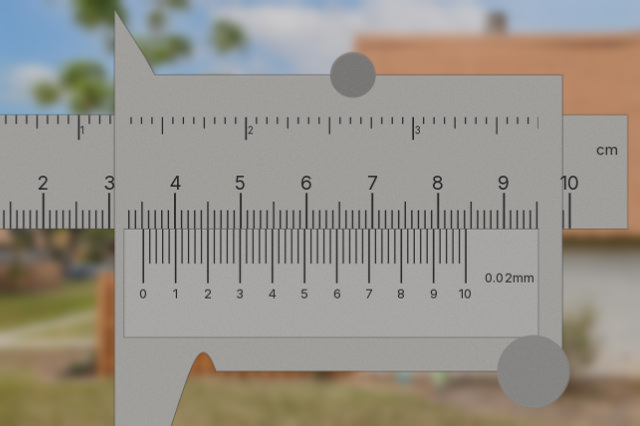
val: 35.2 mm
